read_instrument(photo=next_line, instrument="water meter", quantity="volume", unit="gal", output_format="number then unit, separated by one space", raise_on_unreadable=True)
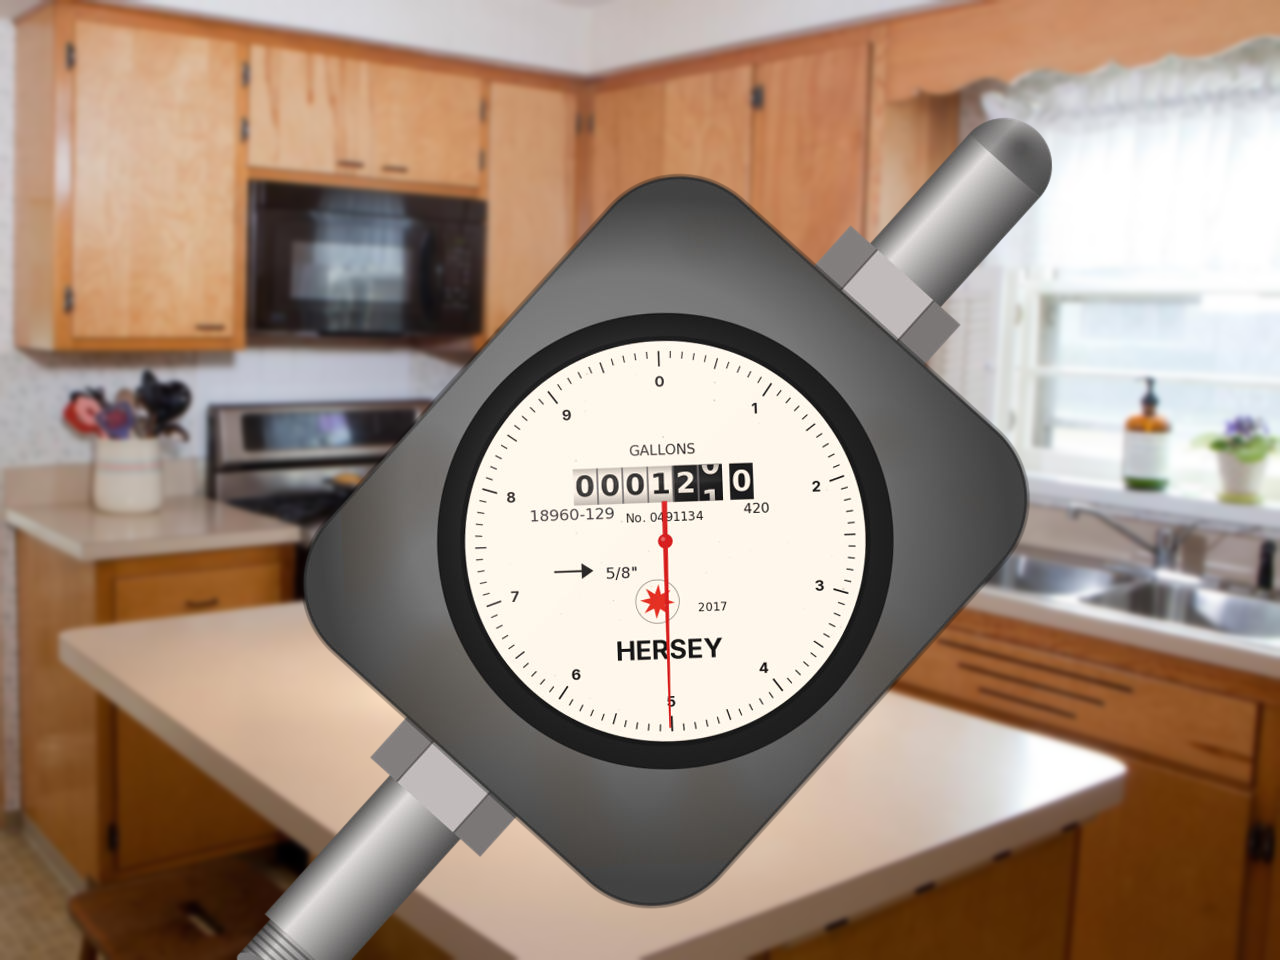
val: 1205.0 gal
